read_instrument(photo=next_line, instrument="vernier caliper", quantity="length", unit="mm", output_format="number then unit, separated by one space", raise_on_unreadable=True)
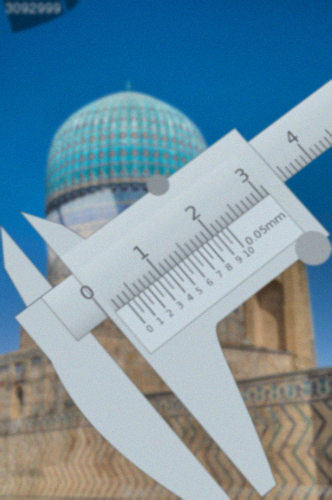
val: 3.5 mm
